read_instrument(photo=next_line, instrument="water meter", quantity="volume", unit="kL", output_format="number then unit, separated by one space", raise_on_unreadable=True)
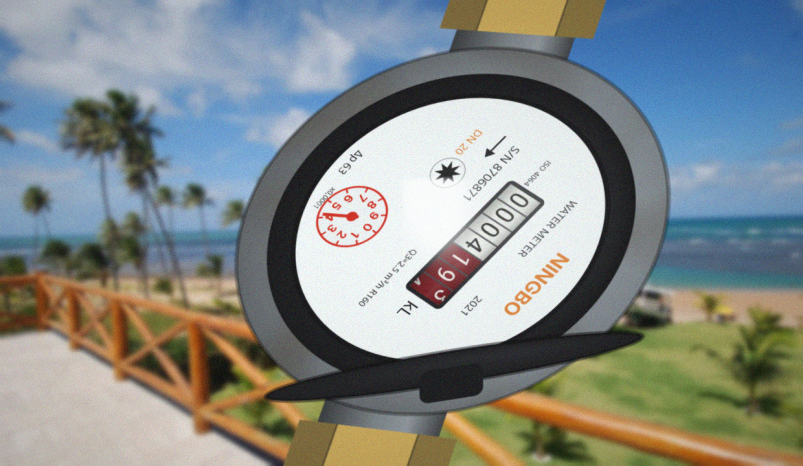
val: 4.1934 kL
